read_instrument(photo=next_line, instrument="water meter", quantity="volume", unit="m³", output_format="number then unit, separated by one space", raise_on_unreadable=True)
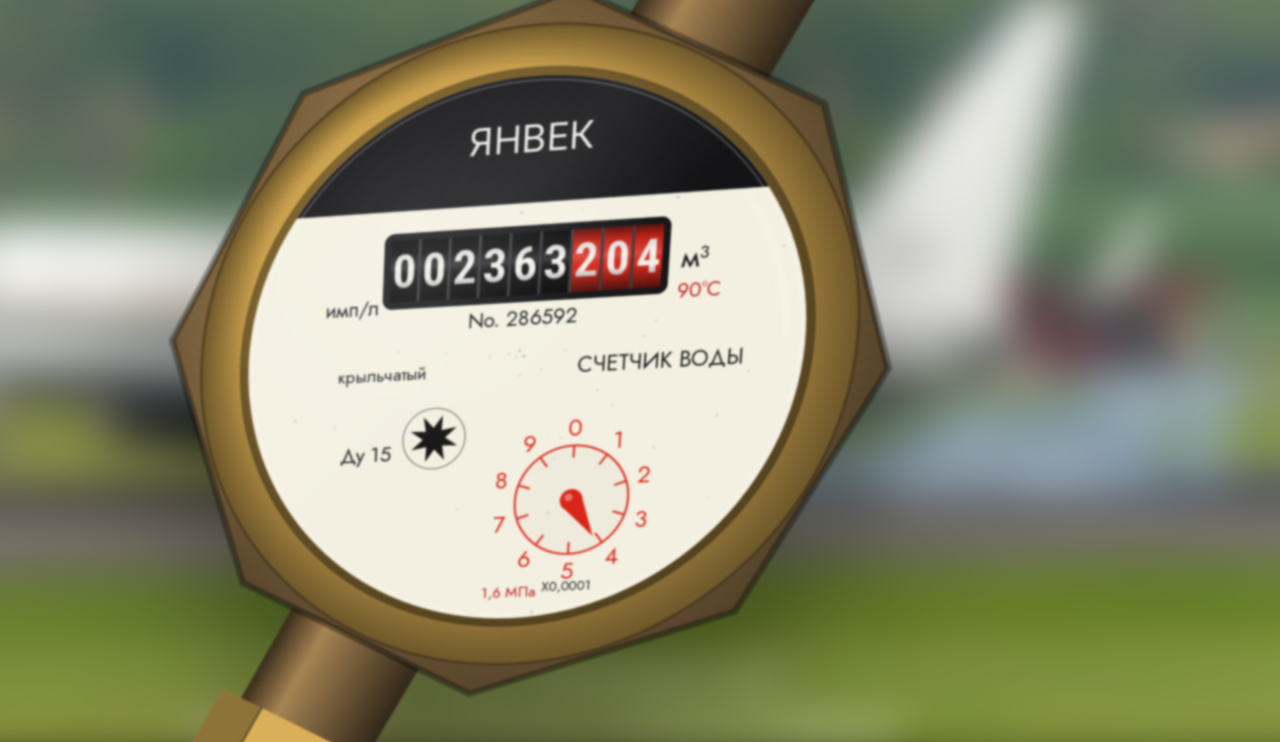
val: 2363.2044 m³
